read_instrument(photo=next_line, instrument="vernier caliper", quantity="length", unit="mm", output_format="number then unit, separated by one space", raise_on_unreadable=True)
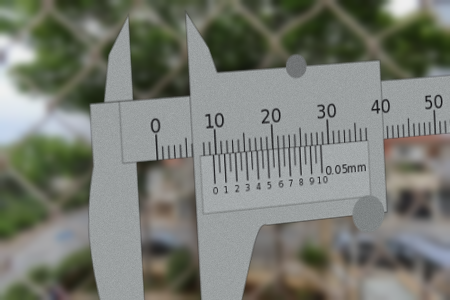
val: 9.6 mm
